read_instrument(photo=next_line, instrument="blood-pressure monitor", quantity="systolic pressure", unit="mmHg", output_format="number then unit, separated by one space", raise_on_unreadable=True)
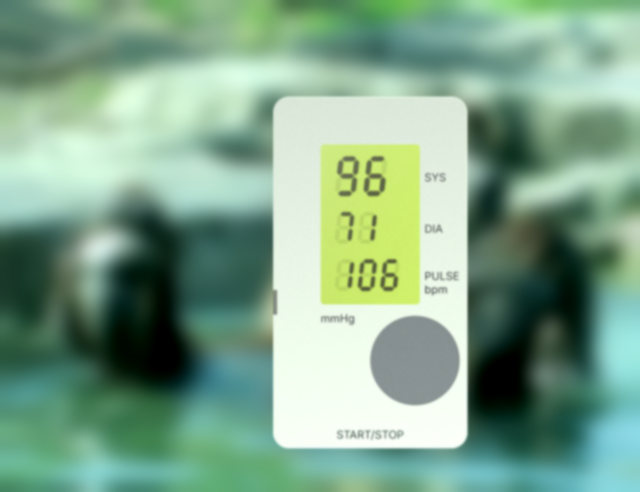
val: 96 mmHg
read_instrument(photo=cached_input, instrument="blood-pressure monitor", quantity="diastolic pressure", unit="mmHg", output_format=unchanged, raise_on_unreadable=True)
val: 71 mmHg
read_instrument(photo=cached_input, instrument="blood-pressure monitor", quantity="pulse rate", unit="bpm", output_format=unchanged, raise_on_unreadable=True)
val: 106 bpm
